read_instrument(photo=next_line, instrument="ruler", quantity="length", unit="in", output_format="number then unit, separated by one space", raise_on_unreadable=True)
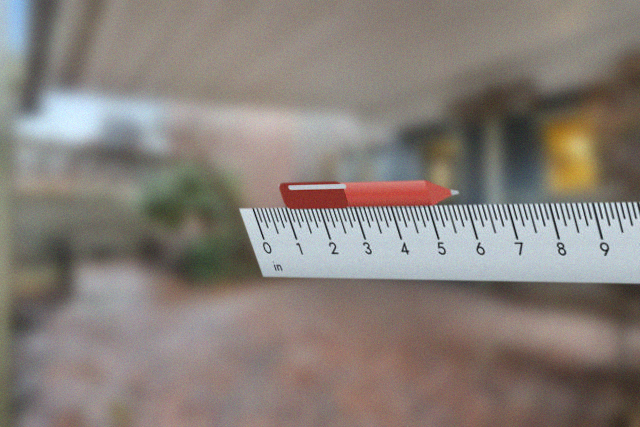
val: 4.875 in
